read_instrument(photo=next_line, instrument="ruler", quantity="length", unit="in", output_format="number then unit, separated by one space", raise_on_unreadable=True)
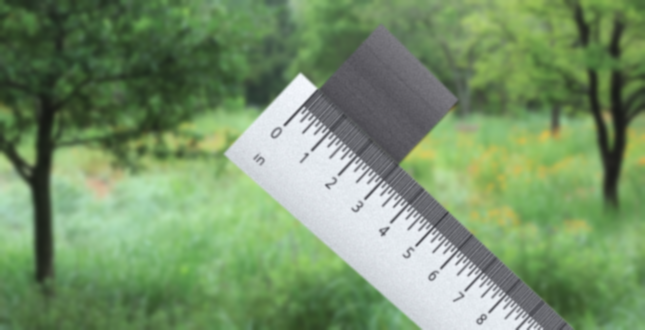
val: 3 in
